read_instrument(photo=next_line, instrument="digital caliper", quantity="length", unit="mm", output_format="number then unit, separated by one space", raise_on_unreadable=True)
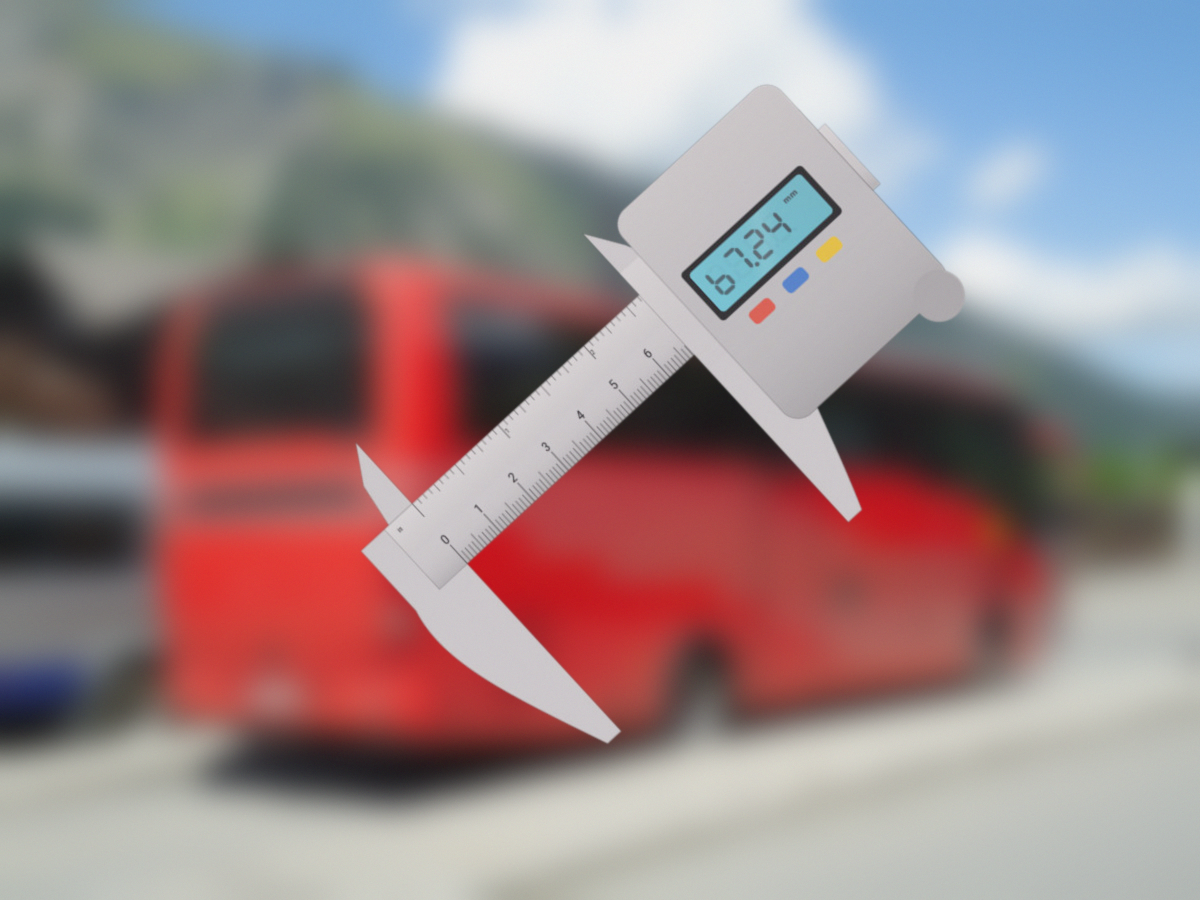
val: 67.24 mm
